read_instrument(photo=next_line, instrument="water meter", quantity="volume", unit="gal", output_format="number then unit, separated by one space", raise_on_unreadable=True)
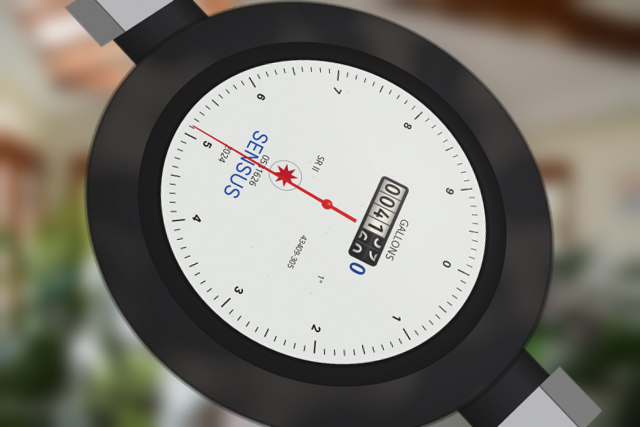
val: 41595.1 gal
